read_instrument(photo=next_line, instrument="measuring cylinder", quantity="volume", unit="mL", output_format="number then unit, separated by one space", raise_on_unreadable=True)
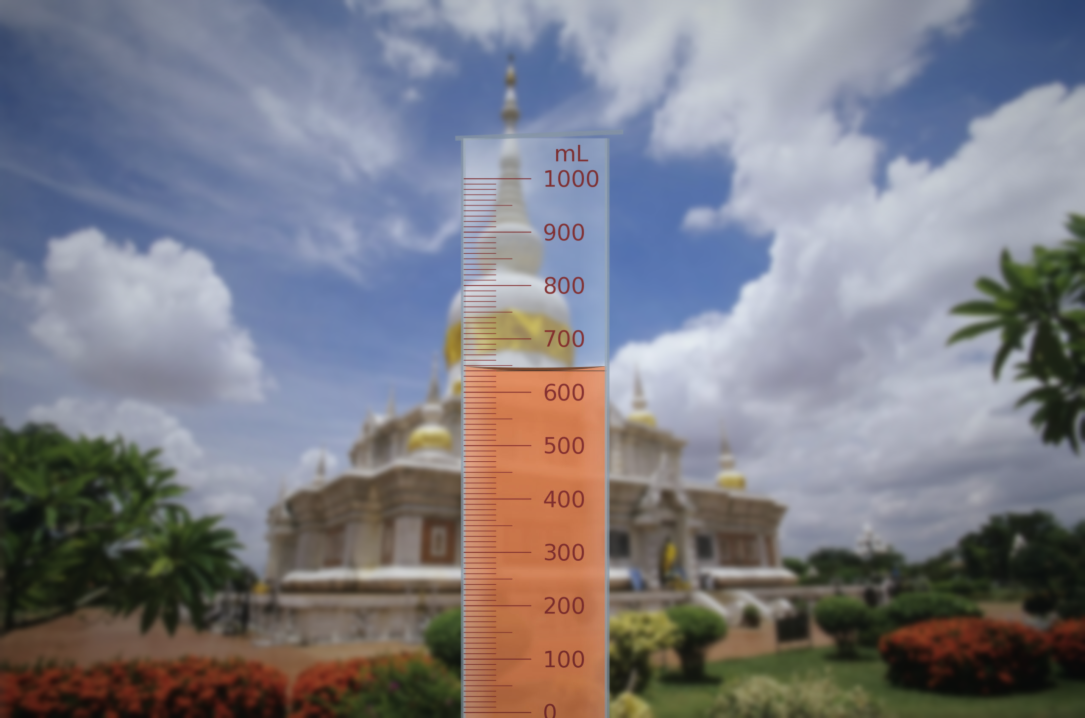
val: 640 mL
